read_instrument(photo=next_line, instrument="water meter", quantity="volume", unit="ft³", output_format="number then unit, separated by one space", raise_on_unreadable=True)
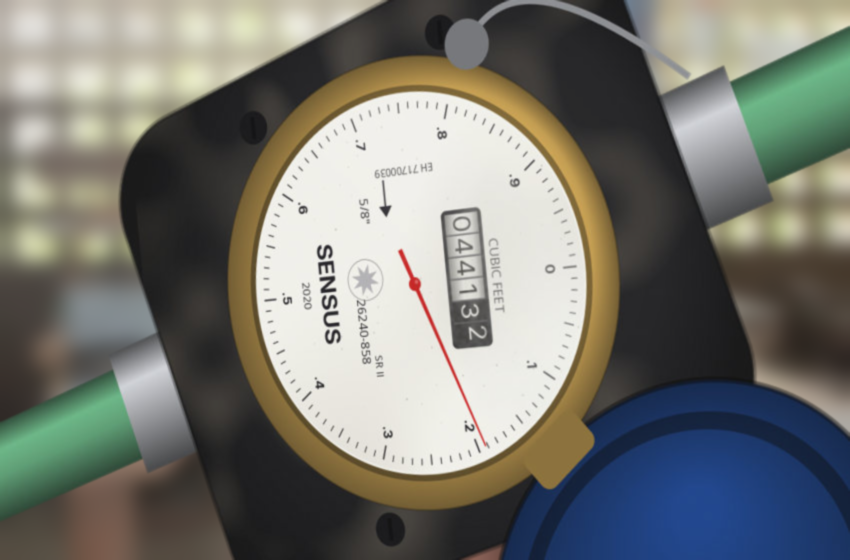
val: 44132.19 ft³
